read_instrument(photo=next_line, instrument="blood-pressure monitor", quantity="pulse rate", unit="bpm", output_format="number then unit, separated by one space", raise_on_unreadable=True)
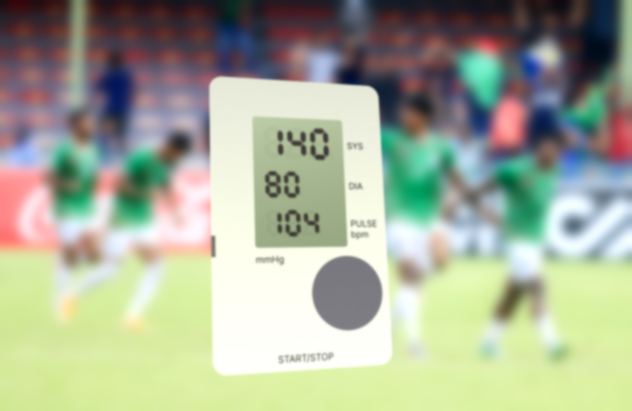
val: 104 bpm
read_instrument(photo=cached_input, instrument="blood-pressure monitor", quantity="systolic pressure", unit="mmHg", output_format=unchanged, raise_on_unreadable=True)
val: 140 mmHg
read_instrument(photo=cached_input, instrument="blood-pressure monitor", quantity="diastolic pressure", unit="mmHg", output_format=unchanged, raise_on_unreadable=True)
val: 80 mmHg
